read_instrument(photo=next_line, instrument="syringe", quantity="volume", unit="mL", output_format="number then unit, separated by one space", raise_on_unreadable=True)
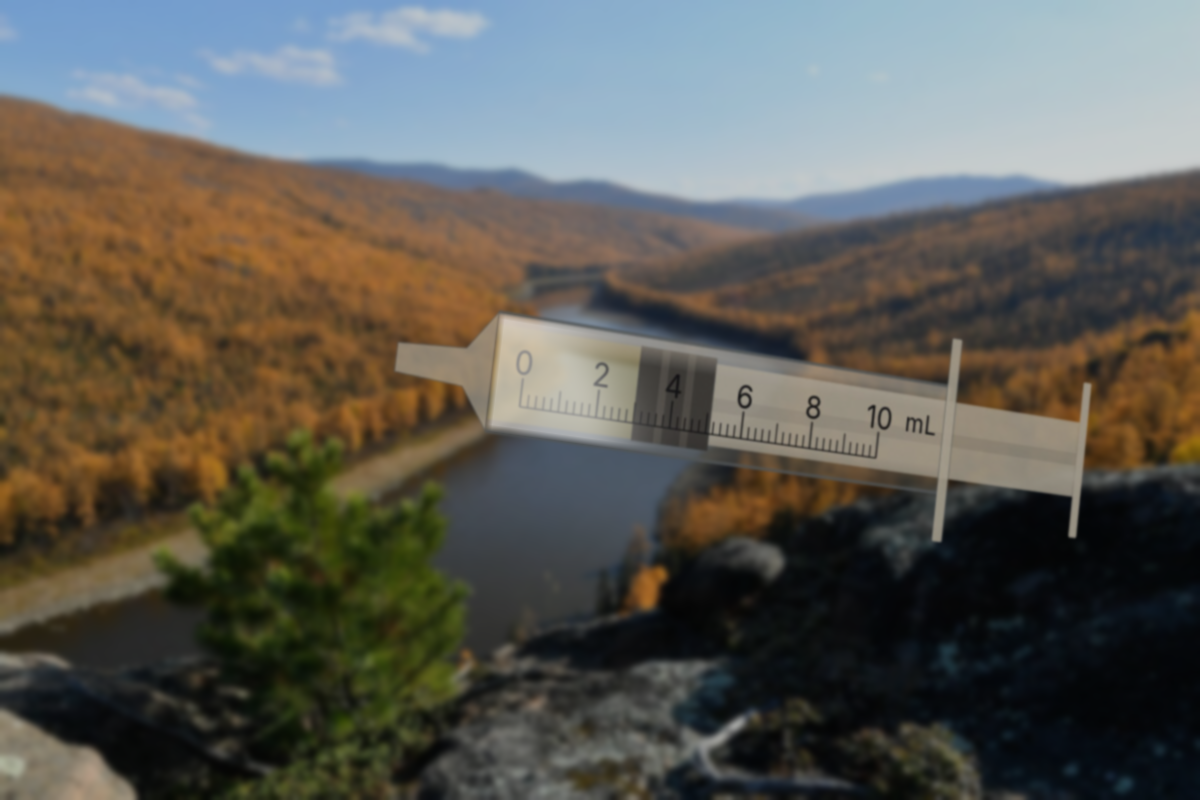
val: 3 mL
